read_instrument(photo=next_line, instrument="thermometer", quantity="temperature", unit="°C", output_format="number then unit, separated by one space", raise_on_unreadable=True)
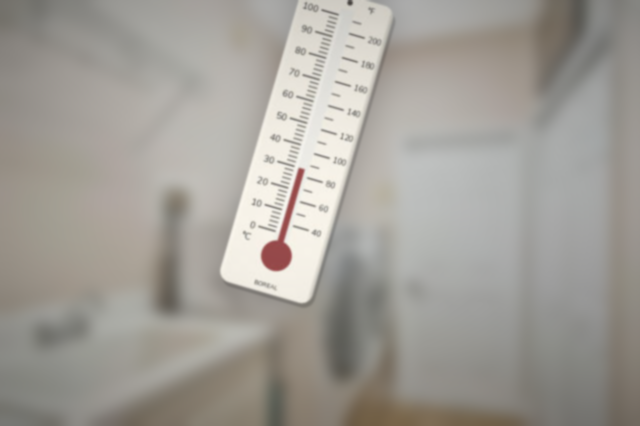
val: 30 °C
